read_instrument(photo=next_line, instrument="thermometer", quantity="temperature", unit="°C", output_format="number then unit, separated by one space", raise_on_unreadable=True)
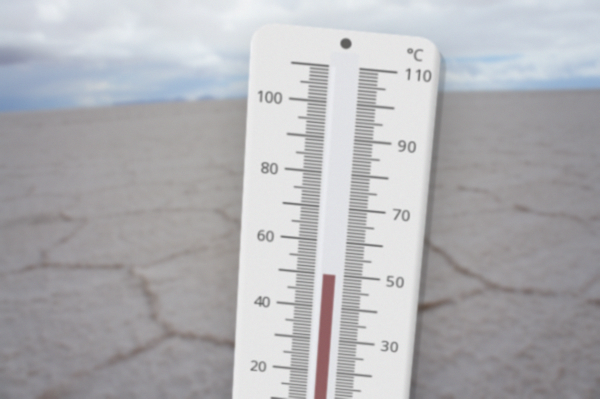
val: 50 °C
